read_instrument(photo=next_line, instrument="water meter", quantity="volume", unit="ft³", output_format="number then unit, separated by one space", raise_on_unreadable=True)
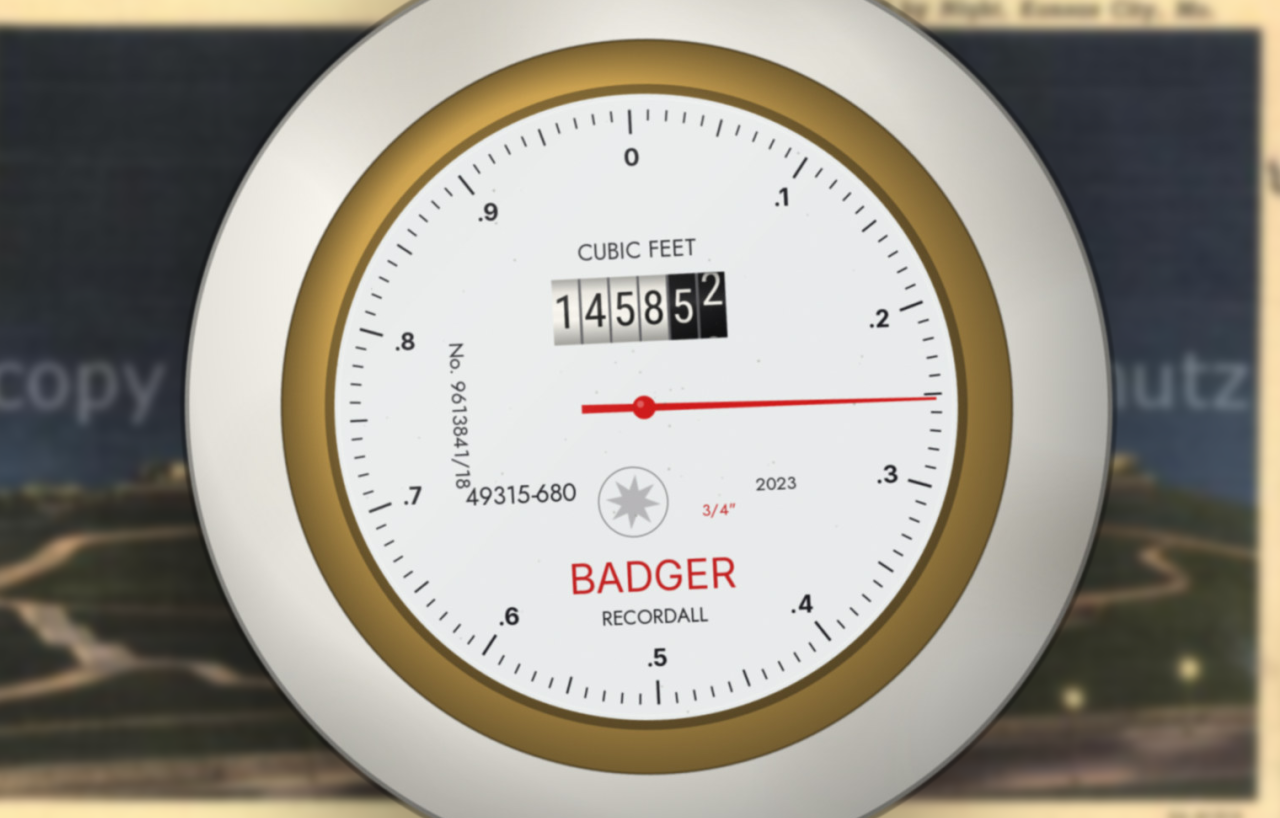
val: 145852.25 ft³
